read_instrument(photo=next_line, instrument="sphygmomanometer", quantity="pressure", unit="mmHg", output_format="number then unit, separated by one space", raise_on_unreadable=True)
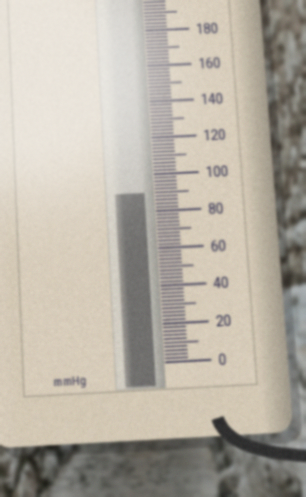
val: 90 mmHg
